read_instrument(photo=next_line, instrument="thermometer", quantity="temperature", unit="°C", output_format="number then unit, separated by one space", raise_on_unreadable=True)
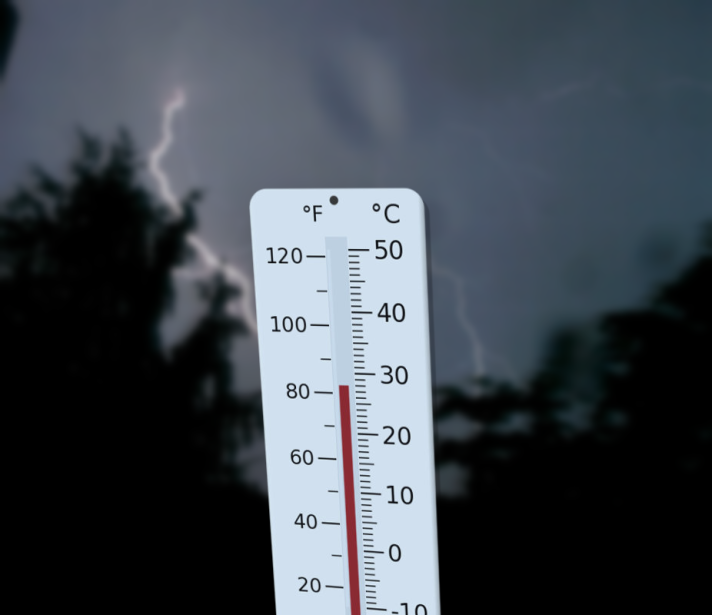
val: 28 °C
